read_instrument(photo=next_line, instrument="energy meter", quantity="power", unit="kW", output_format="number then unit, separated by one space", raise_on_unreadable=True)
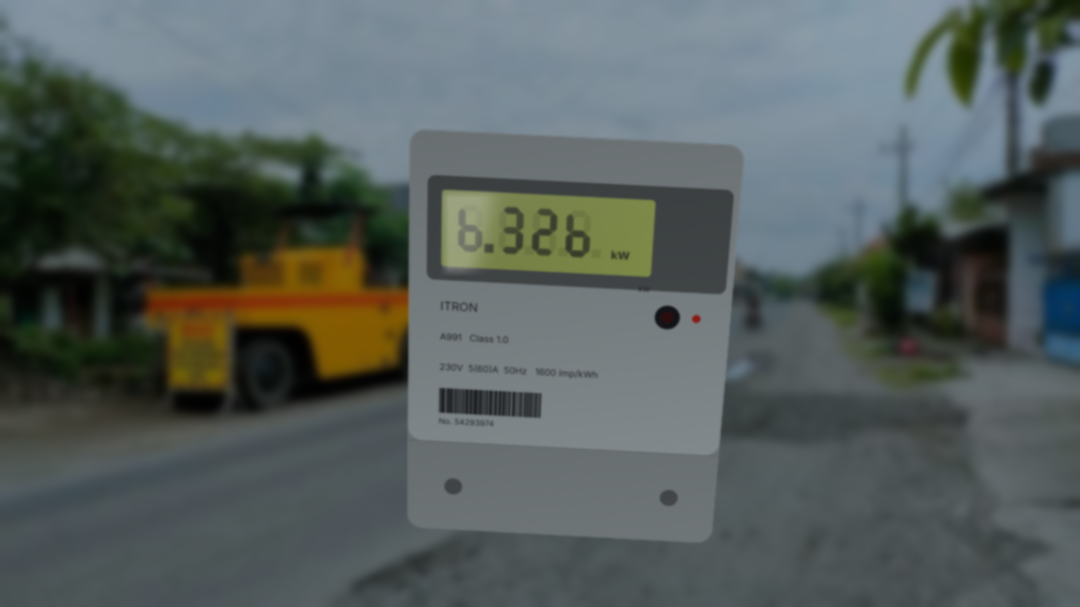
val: 6.326 kW
